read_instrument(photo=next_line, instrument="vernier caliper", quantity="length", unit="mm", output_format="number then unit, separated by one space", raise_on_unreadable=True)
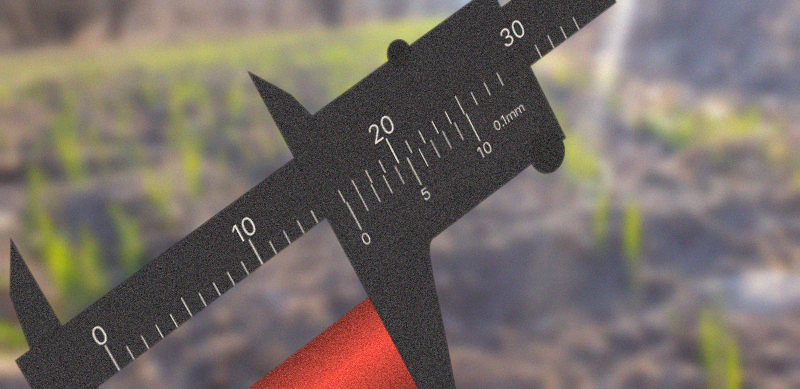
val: 16.1 mm
